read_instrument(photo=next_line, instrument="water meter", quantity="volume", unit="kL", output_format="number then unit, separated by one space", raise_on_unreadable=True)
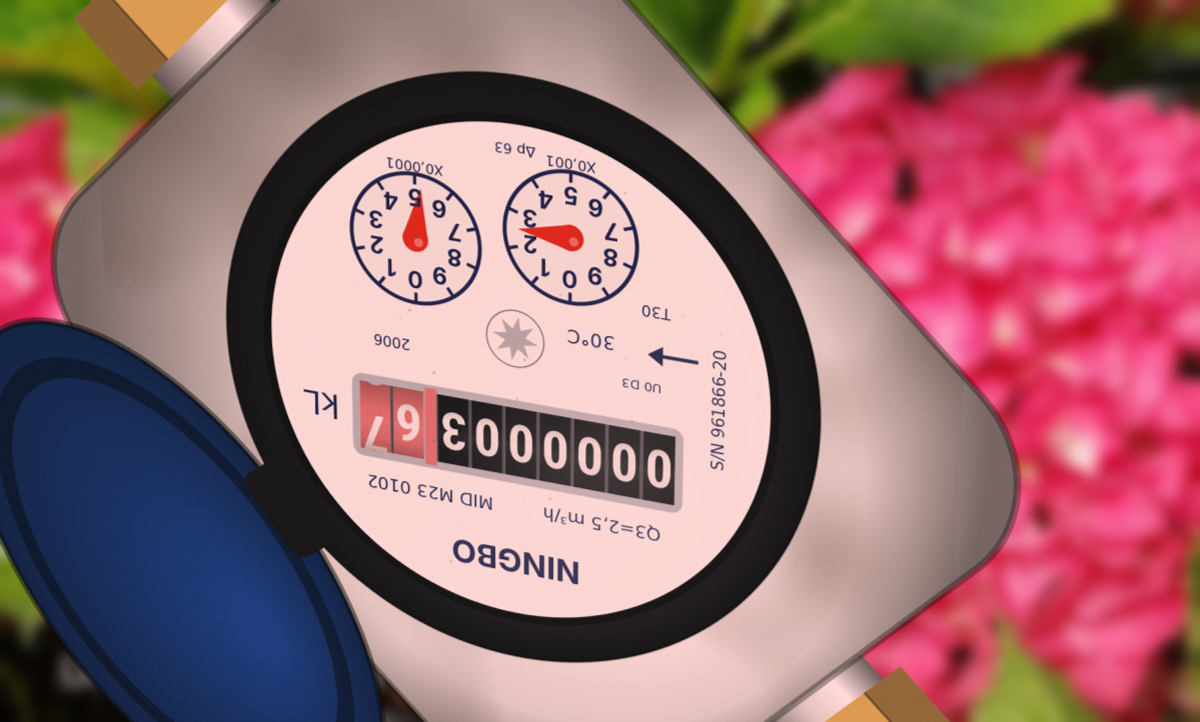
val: 3.6725 kL
